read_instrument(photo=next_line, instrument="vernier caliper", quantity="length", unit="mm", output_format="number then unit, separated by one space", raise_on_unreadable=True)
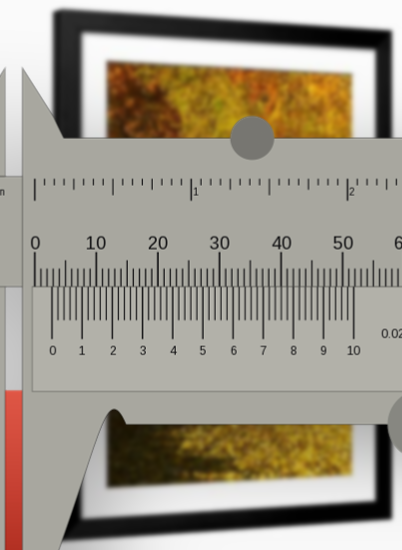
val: 2.8 mm
